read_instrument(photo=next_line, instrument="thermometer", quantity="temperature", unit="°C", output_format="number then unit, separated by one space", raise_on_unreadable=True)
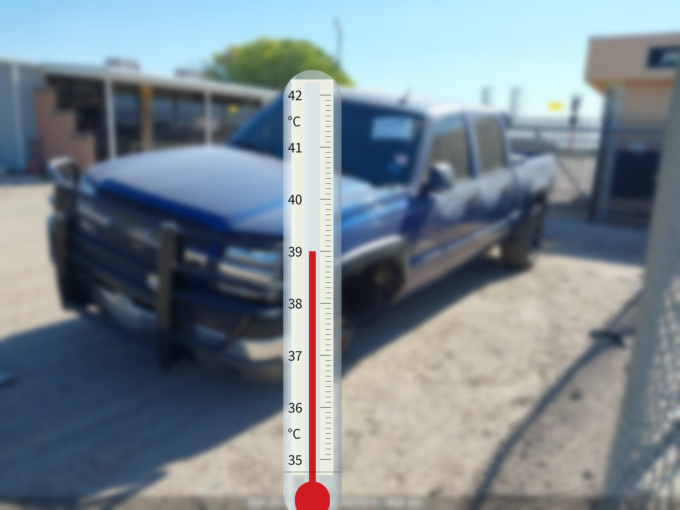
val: 39 °C
